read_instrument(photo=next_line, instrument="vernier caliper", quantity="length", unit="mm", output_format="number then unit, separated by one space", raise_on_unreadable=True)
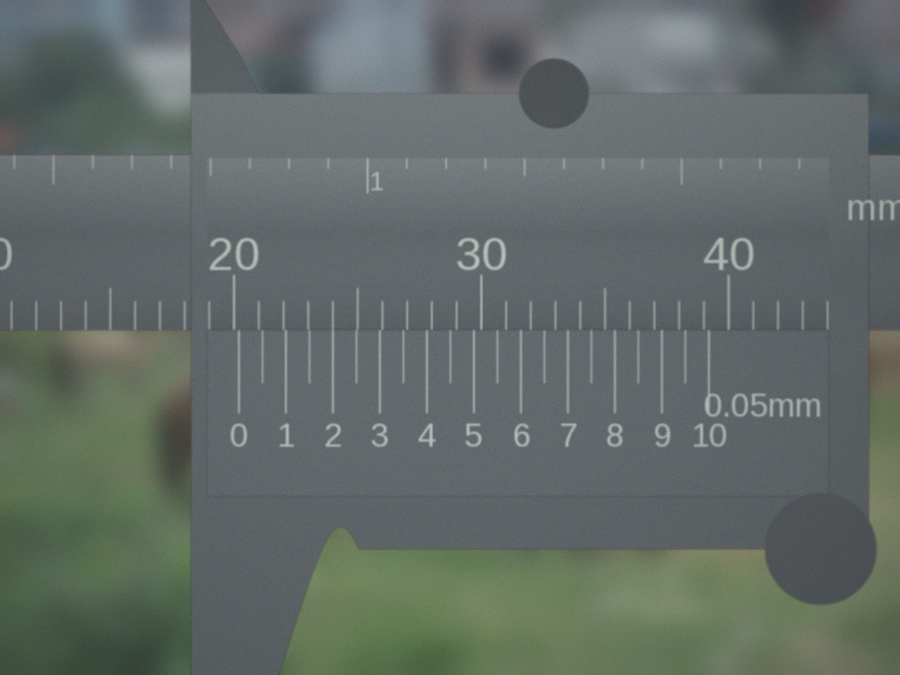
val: 20.2 mm
